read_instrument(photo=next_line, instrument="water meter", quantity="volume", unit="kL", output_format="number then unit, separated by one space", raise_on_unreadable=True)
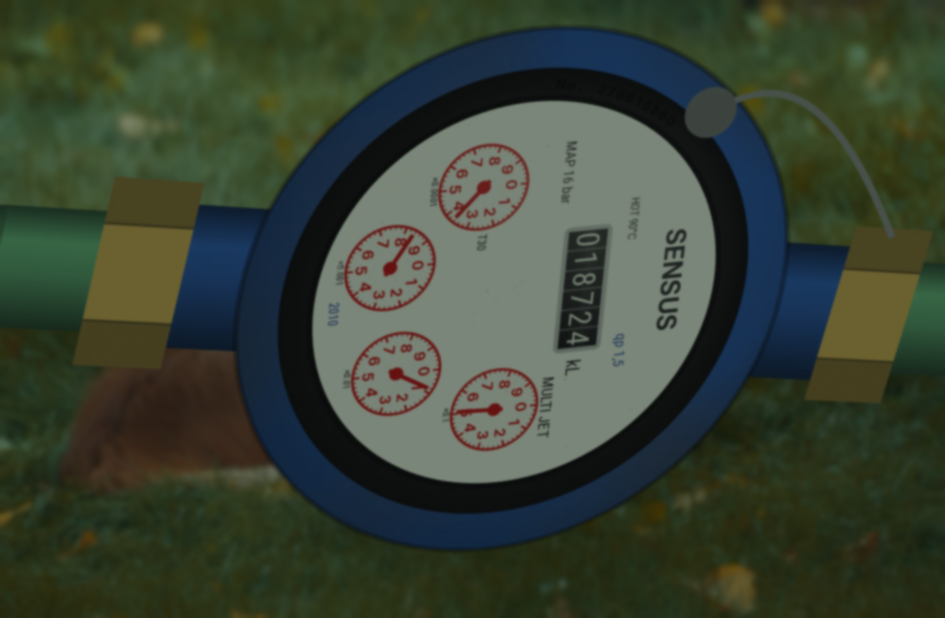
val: 18724.5083 kL
